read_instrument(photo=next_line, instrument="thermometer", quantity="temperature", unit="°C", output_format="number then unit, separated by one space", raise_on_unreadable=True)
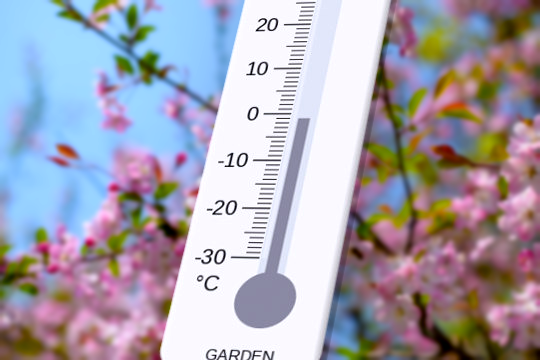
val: -1 °C
